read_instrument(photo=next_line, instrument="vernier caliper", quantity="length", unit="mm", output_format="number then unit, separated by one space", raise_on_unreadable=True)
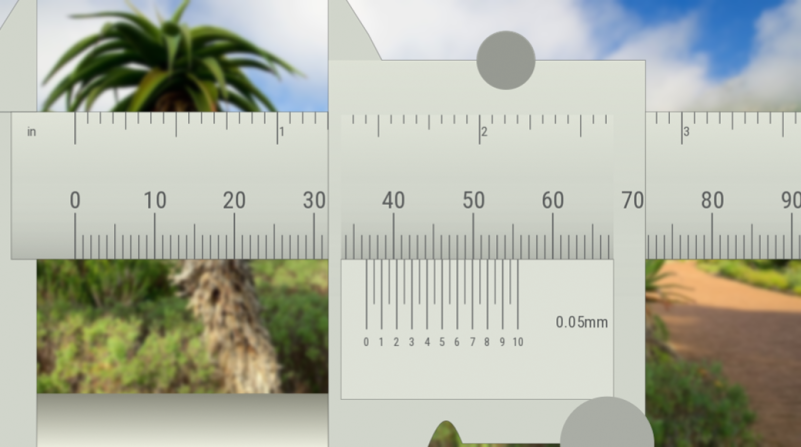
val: 36.6 mm
